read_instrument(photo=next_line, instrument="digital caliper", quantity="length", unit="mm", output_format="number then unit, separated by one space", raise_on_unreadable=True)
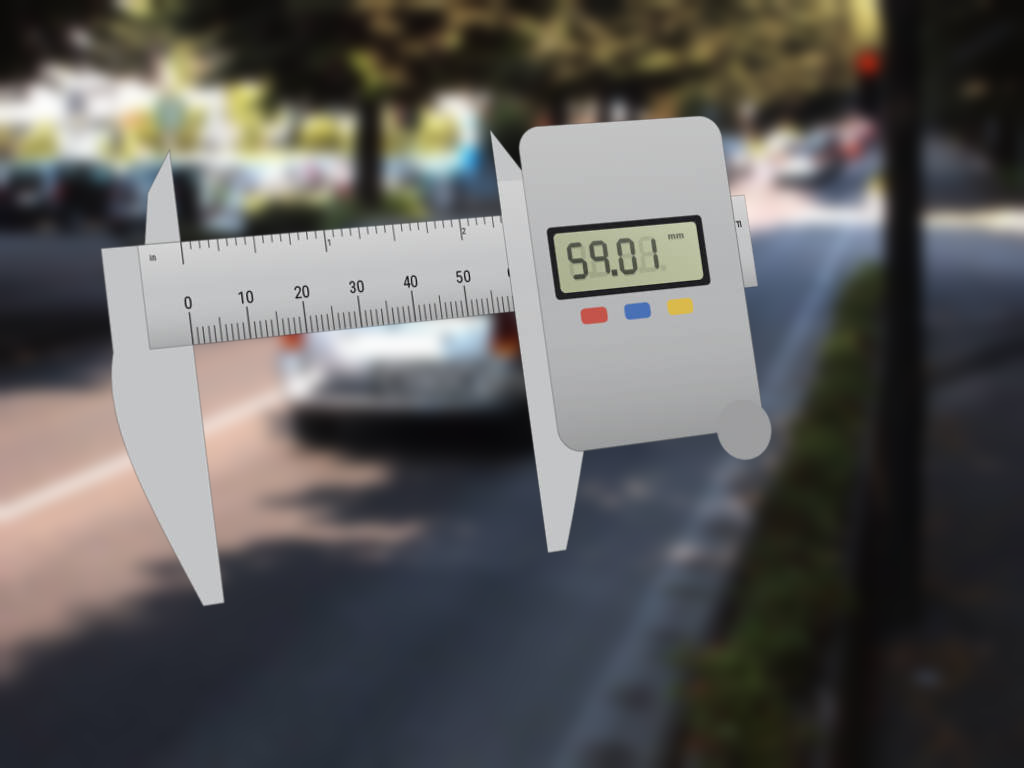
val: 59.01 mm
